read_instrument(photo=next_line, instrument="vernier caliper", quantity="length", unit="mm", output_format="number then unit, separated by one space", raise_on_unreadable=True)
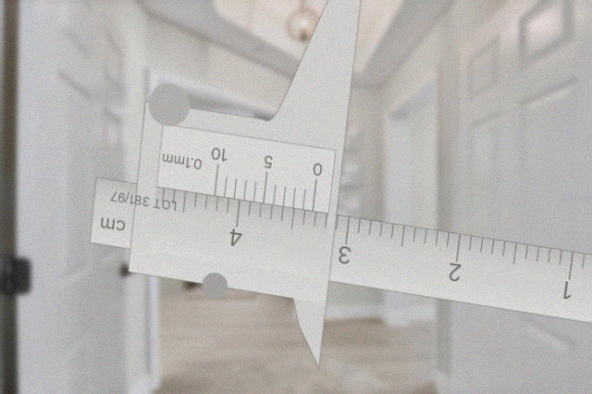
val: 33.3 mm
